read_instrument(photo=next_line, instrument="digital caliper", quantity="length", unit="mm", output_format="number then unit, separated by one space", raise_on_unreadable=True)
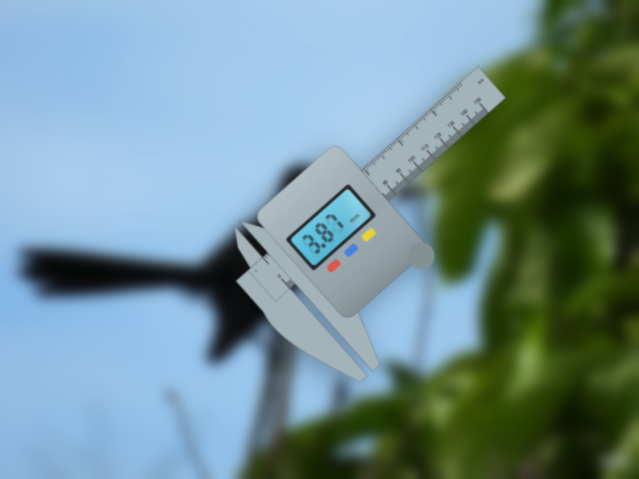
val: 3.87 mm
